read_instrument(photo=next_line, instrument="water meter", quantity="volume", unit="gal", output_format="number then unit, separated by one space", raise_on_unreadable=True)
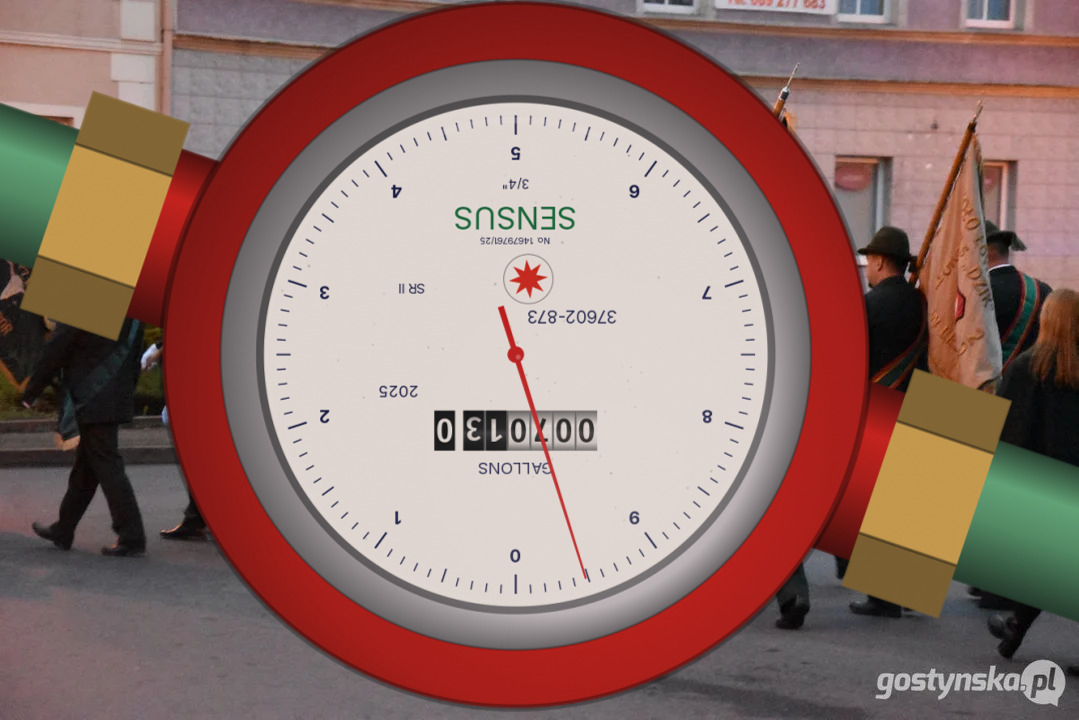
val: 70129.5 gal
